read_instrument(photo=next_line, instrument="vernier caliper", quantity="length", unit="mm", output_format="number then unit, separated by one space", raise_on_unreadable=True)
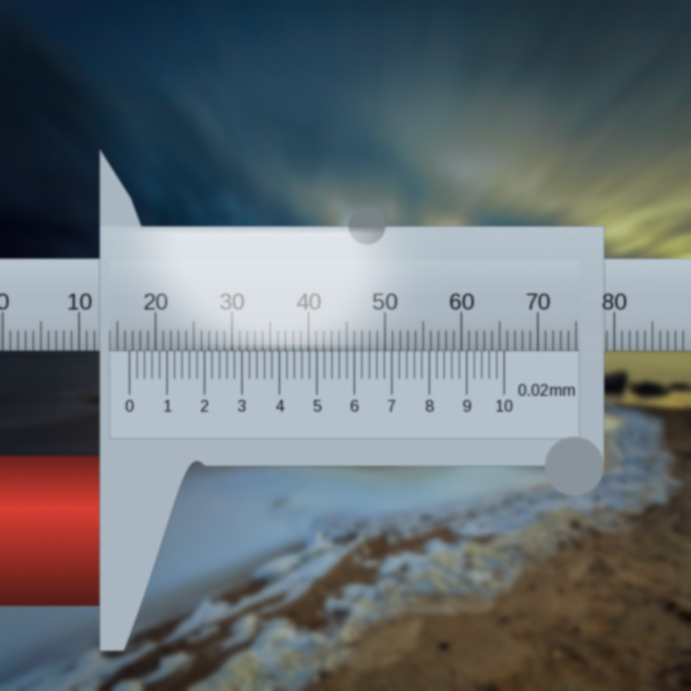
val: 16.6 mm
